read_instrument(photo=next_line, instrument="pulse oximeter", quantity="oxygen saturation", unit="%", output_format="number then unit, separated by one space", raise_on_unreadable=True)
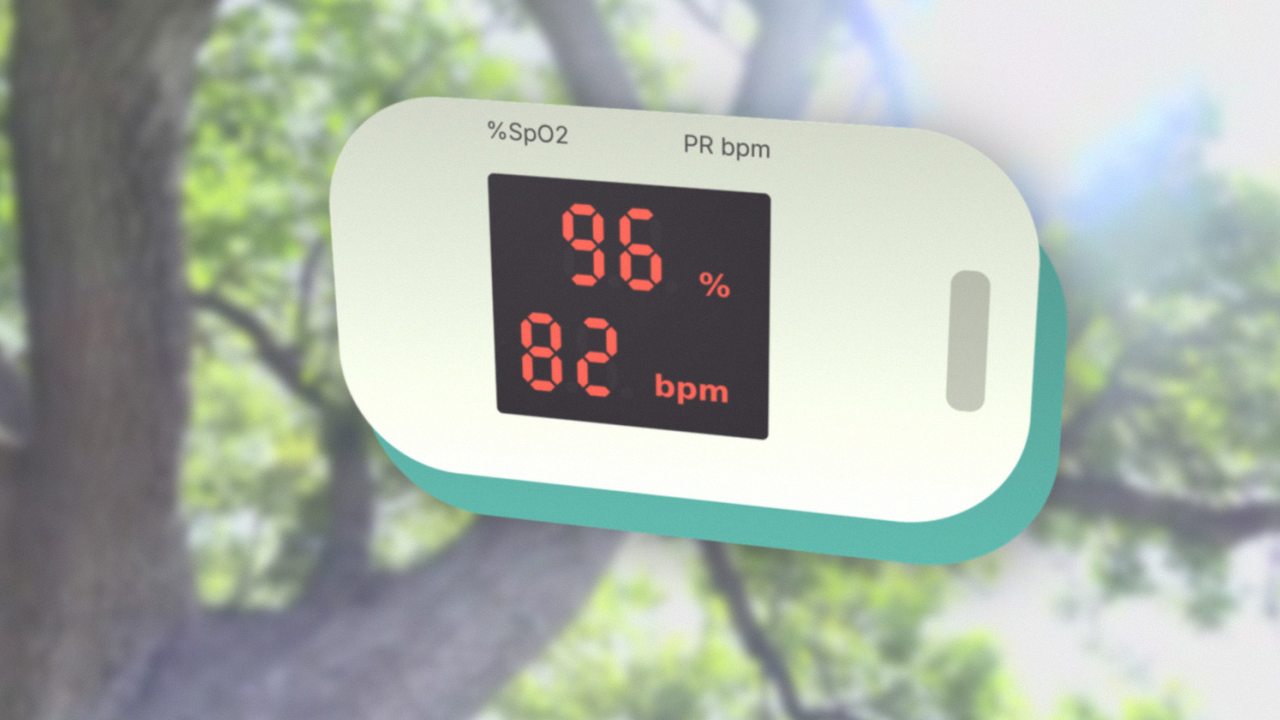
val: 96 %
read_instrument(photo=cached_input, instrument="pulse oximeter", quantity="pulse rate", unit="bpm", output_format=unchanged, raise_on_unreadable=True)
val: 82 bpm
